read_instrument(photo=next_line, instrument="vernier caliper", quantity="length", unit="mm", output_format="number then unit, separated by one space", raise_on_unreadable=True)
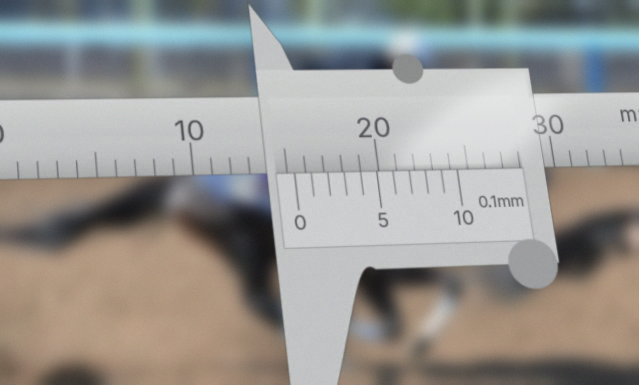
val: 15.4 mm
